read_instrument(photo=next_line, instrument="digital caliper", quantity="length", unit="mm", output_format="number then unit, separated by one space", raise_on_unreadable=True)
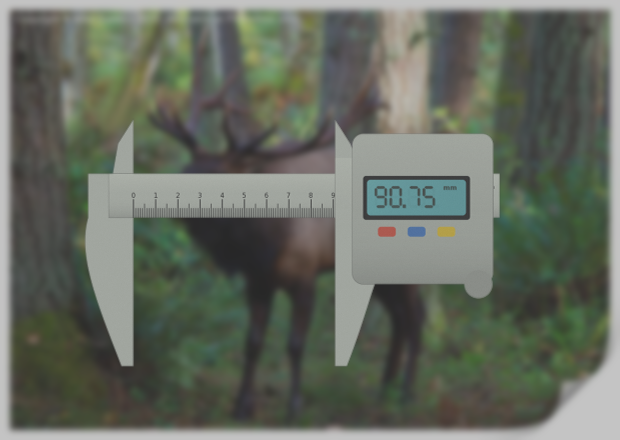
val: 90.75 mm
